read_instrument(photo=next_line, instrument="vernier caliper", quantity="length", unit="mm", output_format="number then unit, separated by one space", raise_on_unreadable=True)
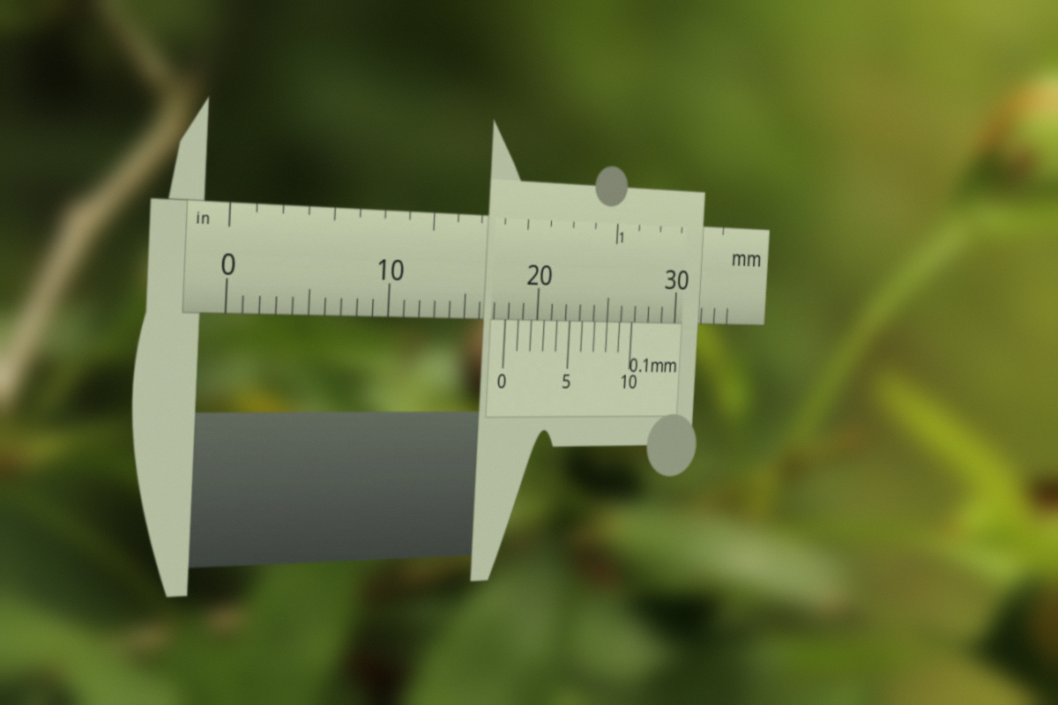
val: 17.8 mm
